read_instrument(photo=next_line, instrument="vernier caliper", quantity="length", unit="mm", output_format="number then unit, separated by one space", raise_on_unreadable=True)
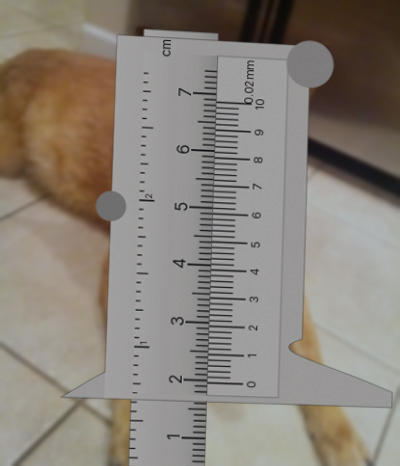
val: 19.6 mm
